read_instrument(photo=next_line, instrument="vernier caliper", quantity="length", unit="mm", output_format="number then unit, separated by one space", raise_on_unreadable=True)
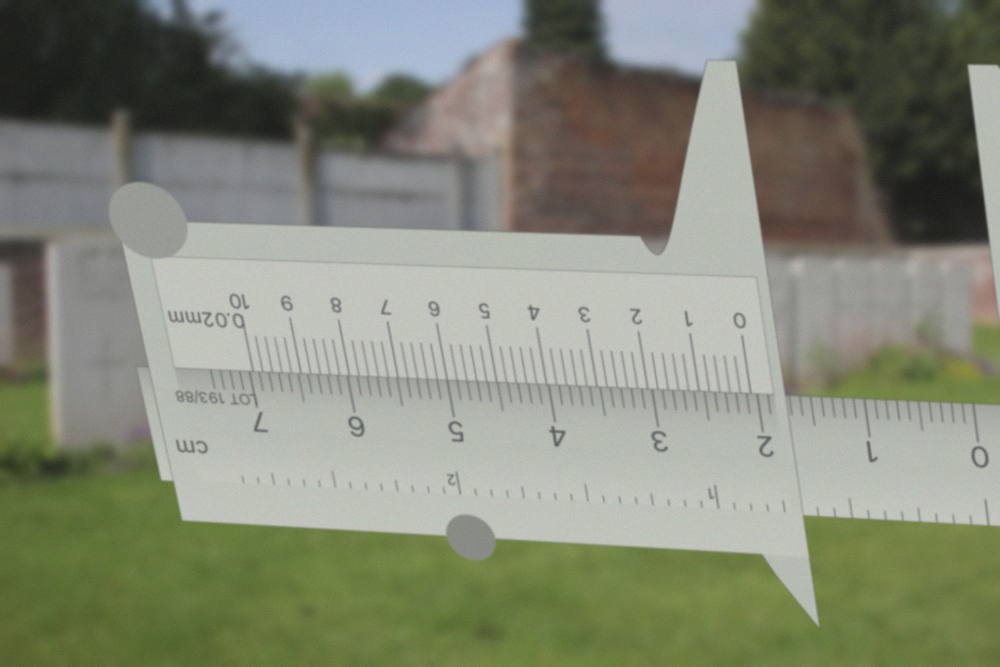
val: 20.6 mm
